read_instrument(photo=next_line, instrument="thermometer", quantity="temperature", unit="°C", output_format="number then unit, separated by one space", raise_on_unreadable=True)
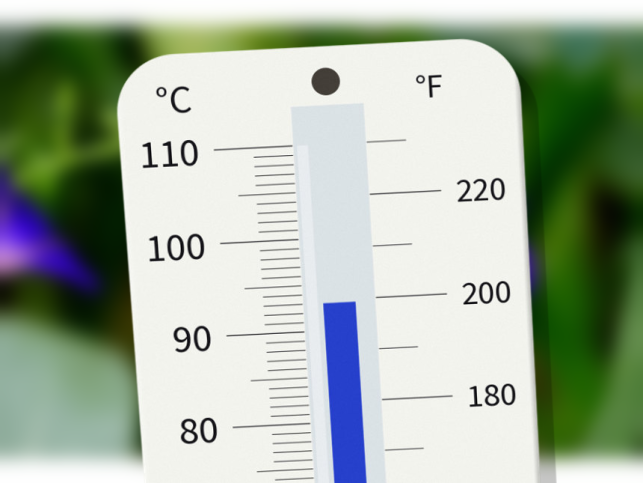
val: 93 °C
